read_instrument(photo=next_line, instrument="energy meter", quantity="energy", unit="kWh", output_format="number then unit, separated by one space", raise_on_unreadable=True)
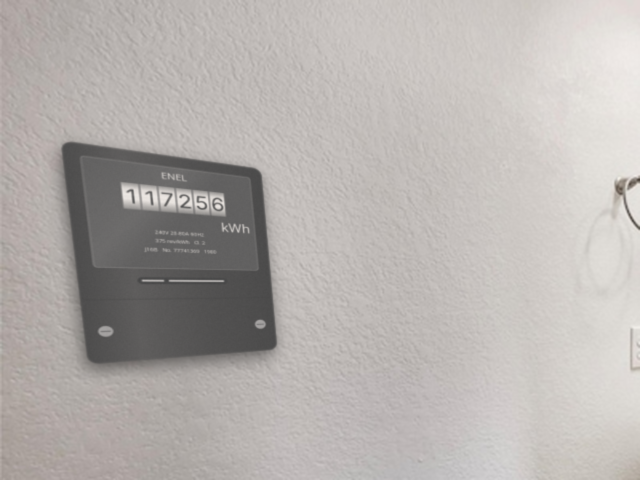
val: 117256 kWh
